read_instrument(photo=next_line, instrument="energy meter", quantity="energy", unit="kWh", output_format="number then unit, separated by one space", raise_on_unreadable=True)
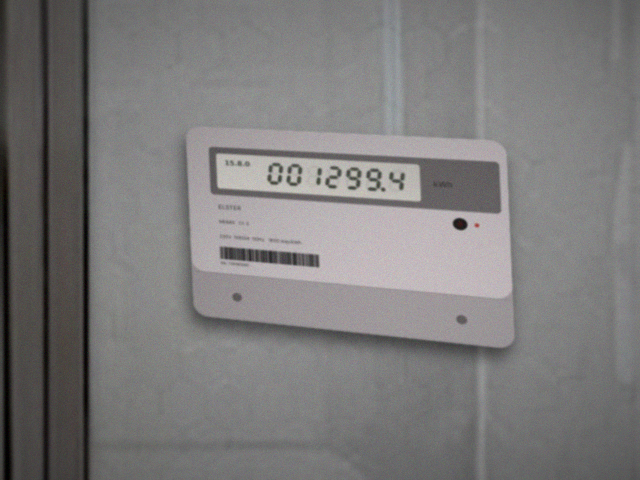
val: 1299.4 kWh
